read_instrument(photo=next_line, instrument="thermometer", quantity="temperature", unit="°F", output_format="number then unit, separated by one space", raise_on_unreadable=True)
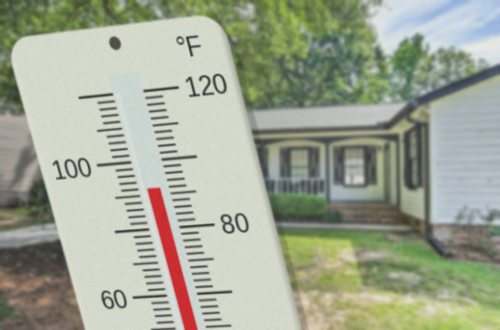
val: 92 °F
